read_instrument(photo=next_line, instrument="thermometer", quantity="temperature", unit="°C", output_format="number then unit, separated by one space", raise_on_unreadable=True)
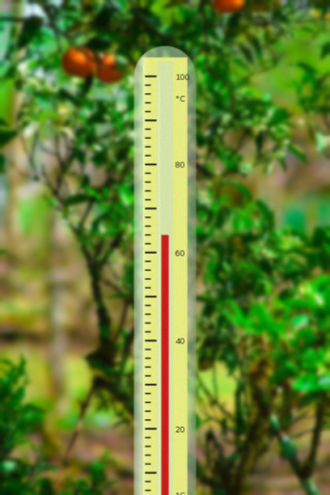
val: 64 °C
